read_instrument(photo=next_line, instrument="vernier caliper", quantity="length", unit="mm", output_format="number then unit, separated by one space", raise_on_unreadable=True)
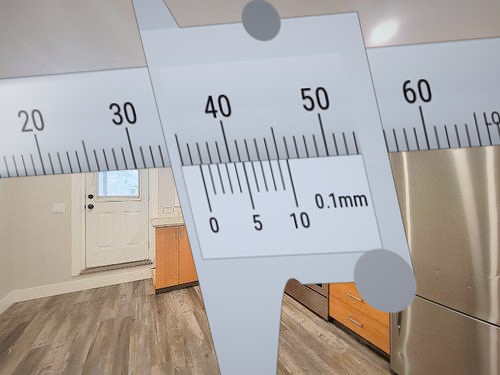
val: 36.8 mm
